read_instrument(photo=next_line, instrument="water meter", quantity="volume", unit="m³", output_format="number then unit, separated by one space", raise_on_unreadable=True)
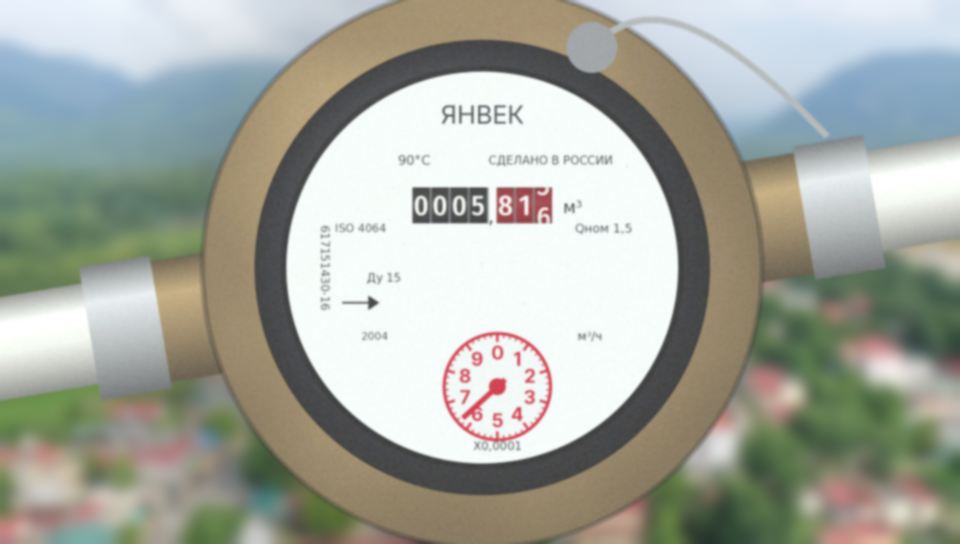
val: 5.8156 m³
